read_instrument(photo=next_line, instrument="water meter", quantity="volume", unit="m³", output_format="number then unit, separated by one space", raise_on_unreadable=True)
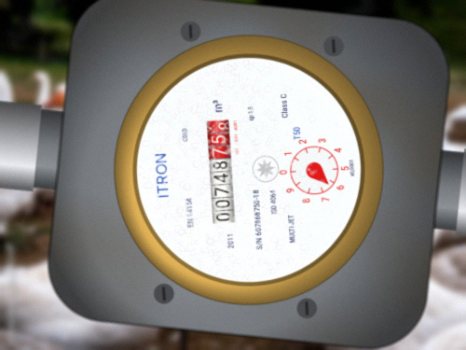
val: 748.7576 m³
